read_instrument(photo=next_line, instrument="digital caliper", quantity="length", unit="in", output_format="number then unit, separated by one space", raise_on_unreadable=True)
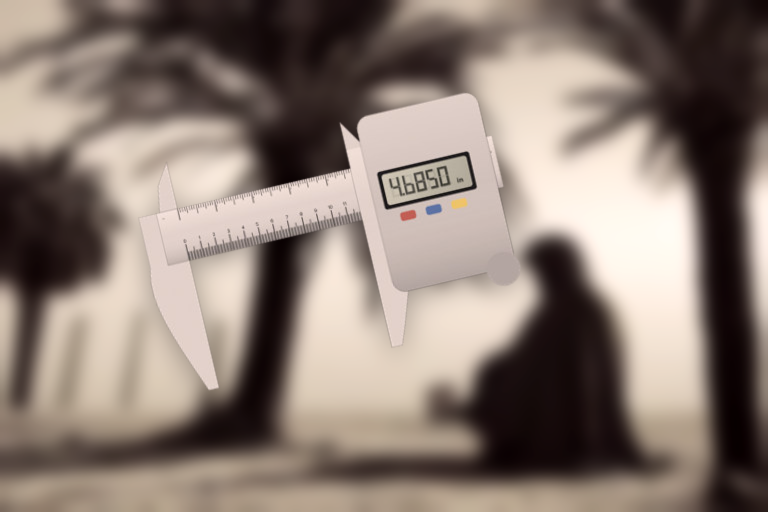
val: 4.6850 in
